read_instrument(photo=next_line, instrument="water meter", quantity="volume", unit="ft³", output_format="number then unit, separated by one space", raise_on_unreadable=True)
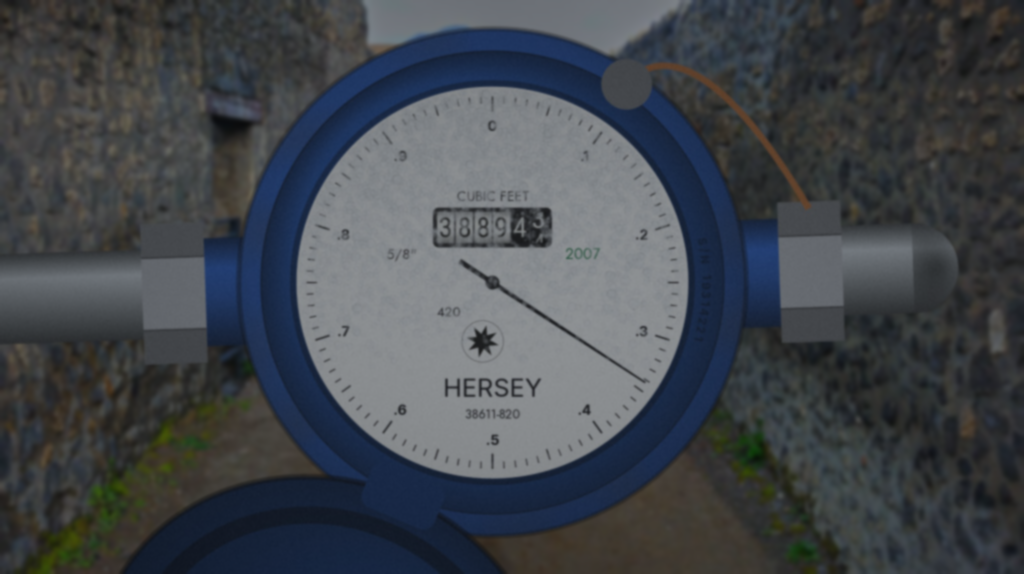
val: 388943.34 ft³
